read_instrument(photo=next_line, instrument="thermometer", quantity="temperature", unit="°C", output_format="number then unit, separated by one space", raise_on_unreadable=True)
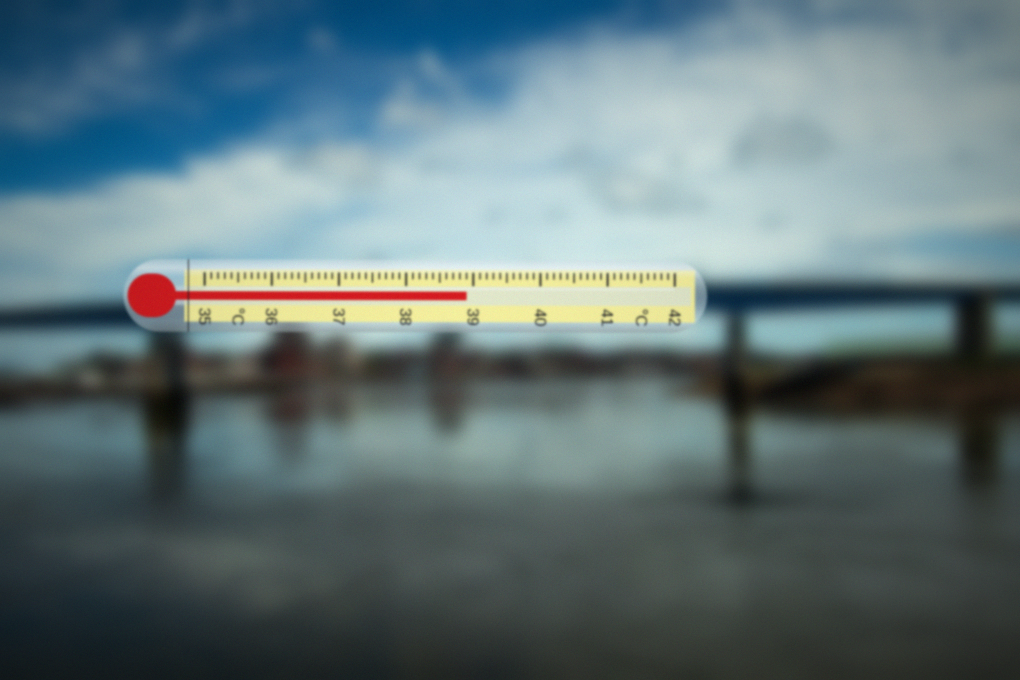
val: 38.9 °C
